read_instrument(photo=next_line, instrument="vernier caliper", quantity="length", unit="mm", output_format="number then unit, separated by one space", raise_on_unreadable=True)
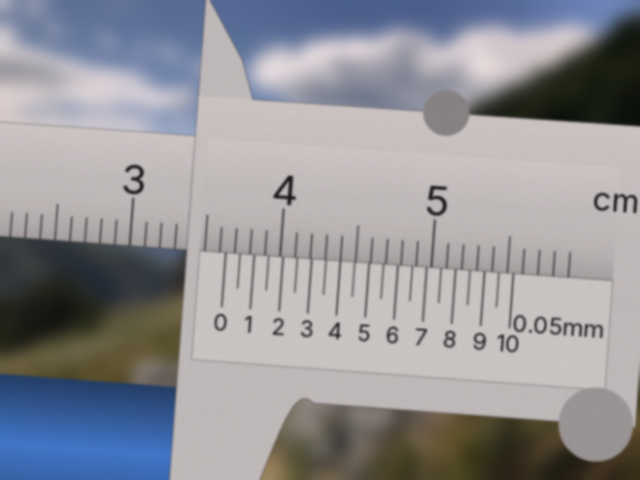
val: 36.4 mm
